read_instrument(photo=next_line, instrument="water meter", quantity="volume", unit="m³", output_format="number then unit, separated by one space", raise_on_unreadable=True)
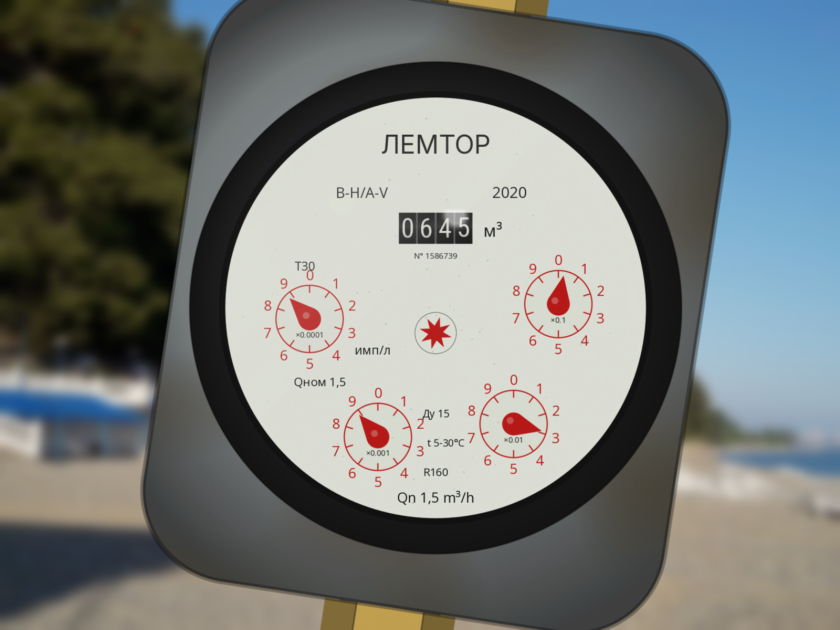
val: 645.0288 m³
